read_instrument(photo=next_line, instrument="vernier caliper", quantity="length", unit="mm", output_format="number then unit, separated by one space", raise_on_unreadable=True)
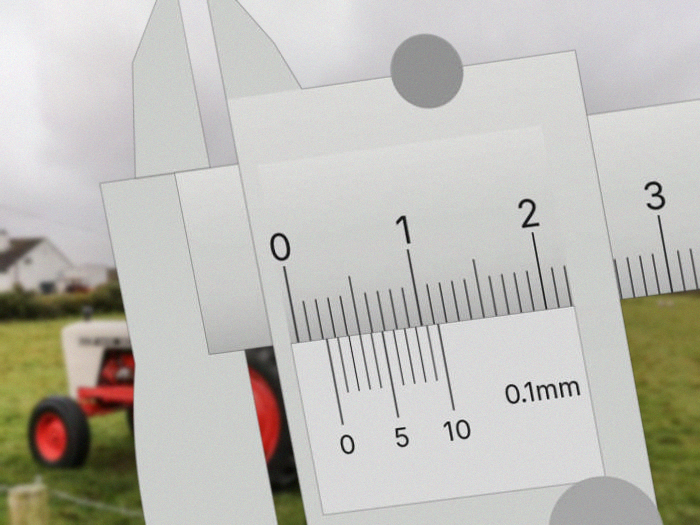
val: 2.3 mm
